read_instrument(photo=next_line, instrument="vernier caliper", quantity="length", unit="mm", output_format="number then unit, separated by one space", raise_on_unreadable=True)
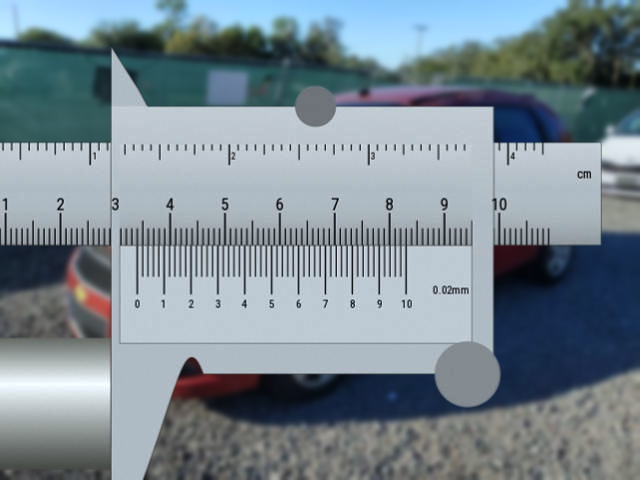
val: 34.0 mm
